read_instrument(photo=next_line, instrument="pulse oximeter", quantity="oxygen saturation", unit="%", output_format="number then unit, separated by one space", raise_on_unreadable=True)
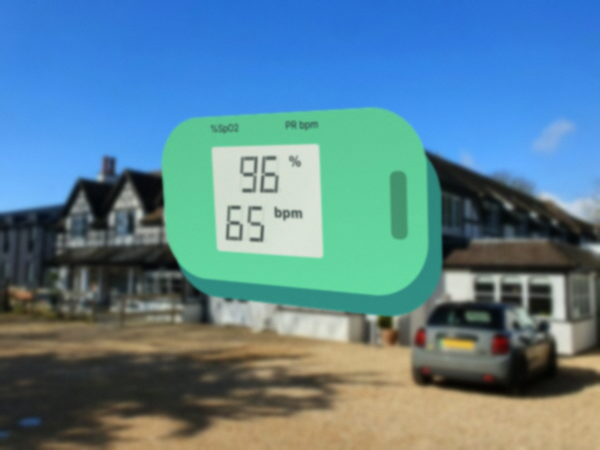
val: 96 %
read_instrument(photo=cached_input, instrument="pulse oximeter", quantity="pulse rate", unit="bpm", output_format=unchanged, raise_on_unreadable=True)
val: 65 bpm
